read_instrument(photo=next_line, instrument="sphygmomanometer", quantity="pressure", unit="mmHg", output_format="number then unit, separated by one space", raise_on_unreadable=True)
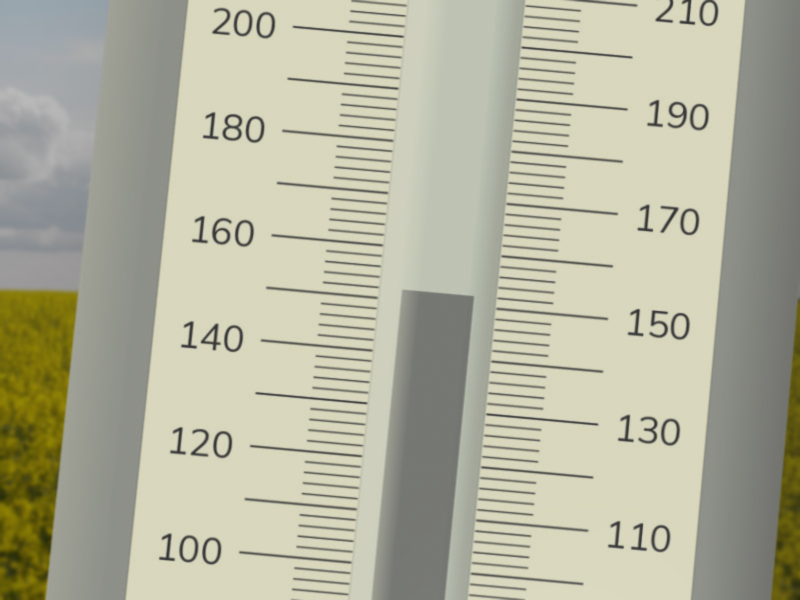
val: 152 mmHg
